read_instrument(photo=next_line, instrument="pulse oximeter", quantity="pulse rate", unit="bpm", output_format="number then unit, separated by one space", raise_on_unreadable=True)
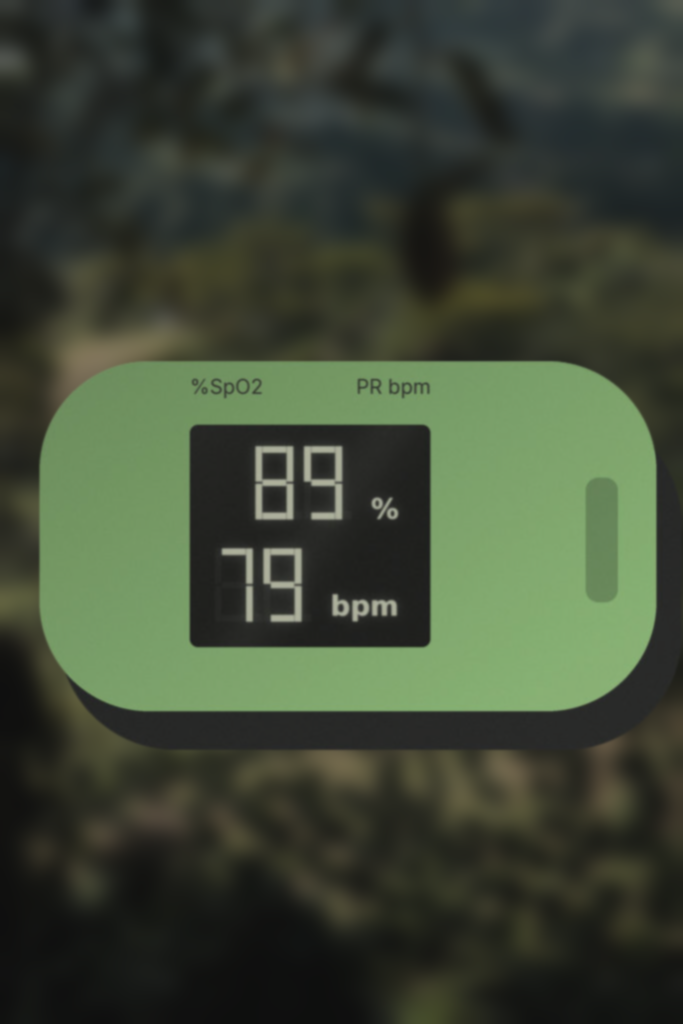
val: 79 bpm
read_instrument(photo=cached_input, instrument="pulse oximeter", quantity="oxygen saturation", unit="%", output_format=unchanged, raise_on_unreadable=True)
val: 89 %
